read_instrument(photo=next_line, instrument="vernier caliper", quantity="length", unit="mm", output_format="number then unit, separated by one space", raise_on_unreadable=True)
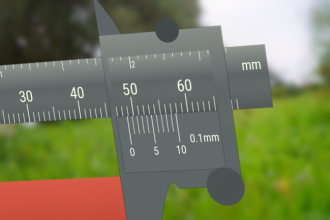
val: 48.8 mm
